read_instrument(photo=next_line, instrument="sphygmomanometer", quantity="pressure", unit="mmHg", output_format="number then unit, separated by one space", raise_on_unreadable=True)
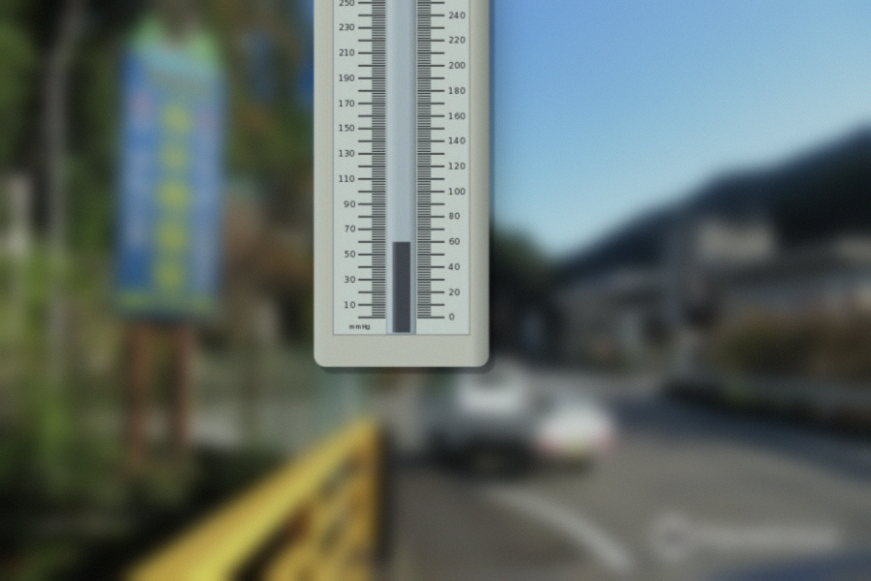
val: 60 mmHg
